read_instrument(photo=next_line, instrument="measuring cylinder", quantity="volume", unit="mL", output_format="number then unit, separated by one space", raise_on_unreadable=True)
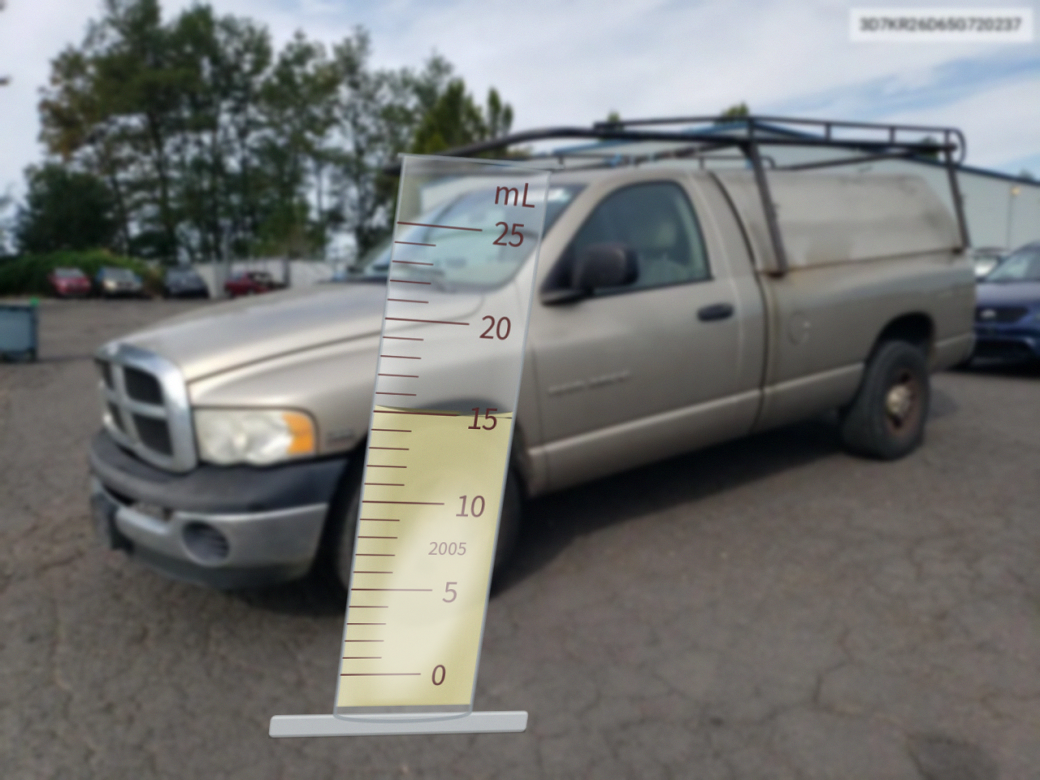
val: 15 mL
